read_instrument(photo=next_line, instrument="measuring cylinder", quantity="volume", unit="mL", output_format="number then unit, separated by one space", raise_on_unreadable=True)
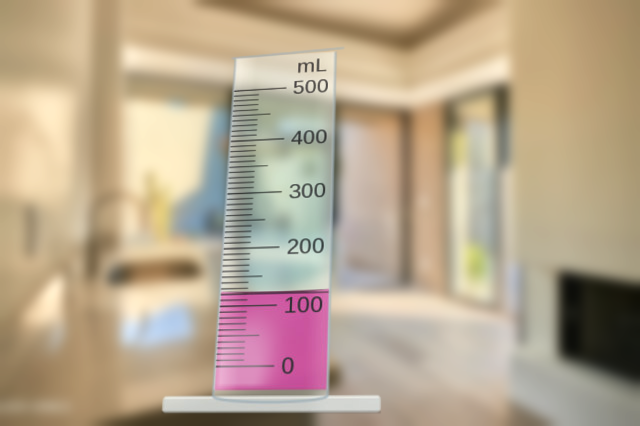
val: 120 mL
